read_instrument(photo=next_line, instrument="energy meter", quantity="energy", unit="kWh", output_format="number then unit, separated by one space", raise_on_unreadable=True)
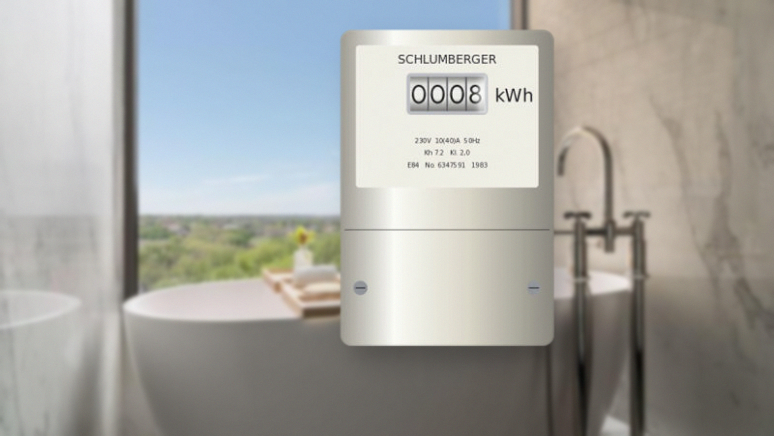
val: 8 kWh
